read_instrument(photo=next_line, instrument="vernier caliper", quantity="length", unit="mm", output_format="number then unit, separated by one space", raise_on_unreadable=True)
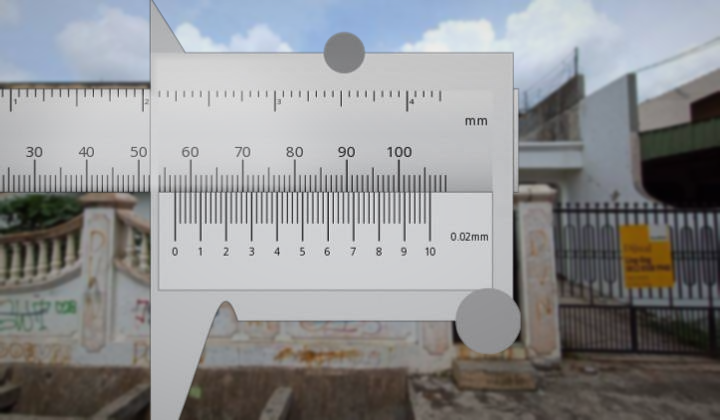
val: 57.0 mm
